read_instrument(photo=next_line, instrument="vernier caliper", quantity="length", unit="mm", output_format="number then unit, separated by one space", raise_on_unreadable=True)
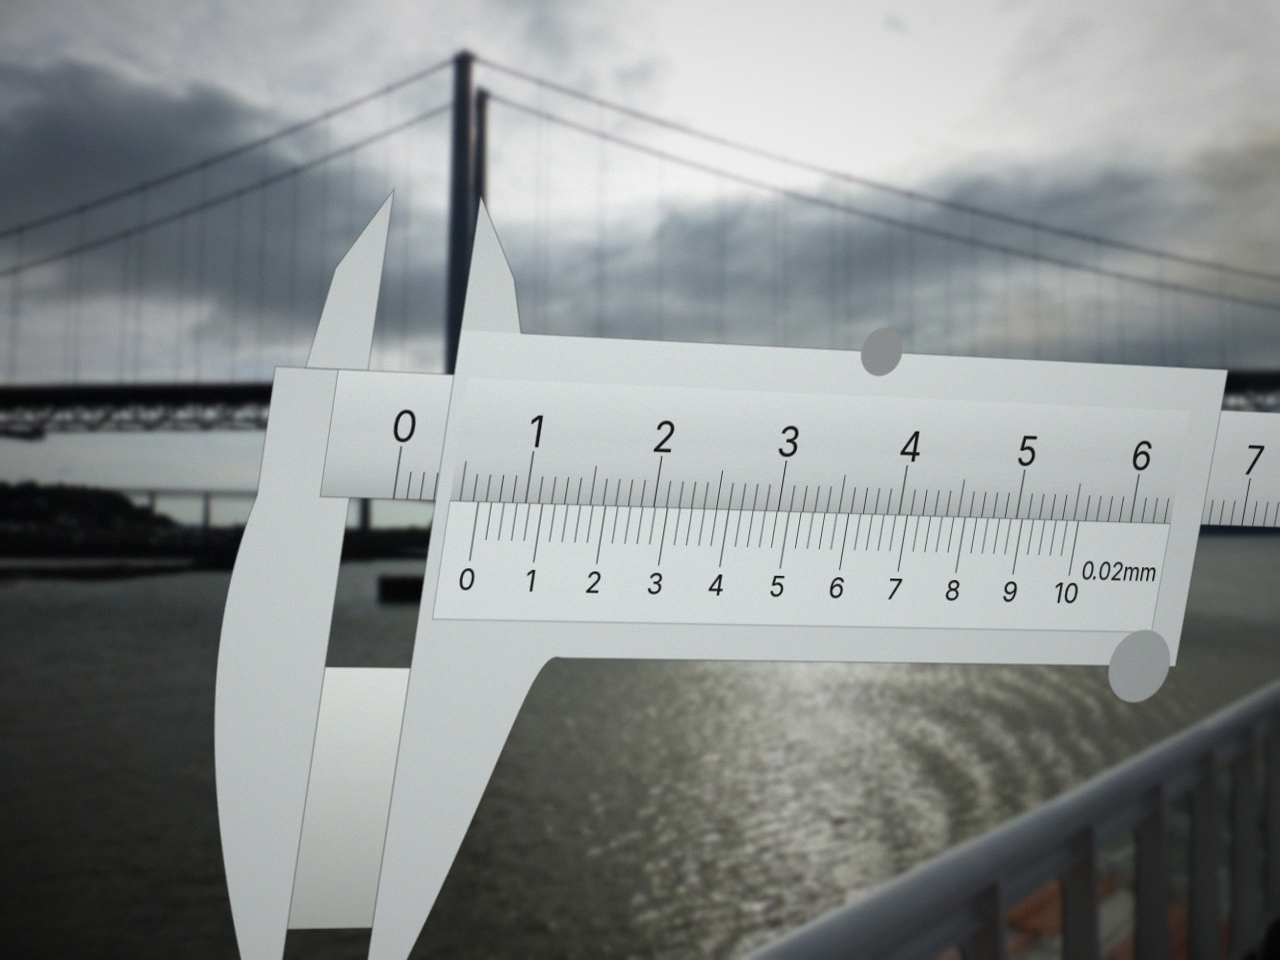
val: 6.4 mm
